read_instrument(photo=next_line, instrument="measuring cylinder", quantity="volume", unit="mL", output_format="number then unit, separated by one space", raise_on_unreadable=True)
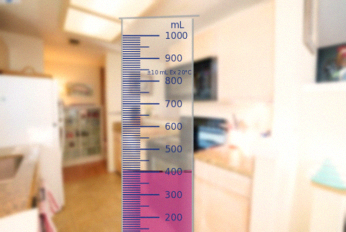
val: 400 mL
